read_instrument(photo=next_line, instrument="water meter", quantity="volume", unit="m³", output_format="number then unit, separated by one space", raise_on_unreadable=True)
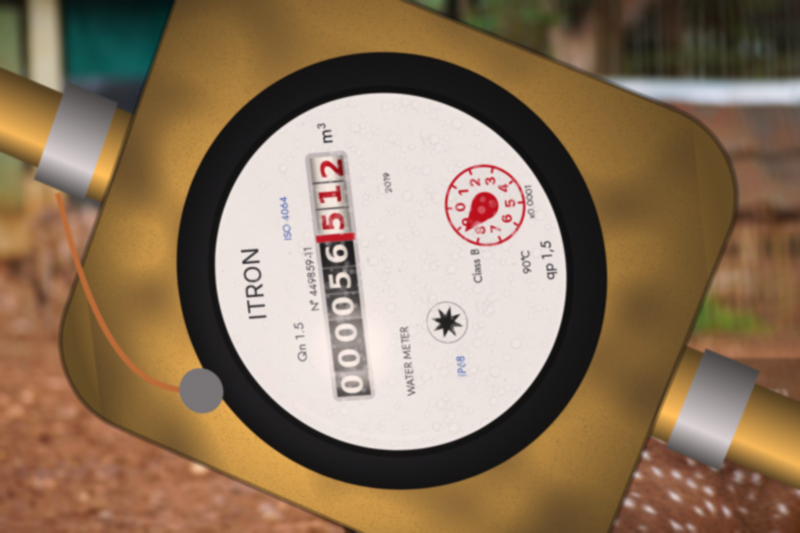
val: 56.5118 m³
